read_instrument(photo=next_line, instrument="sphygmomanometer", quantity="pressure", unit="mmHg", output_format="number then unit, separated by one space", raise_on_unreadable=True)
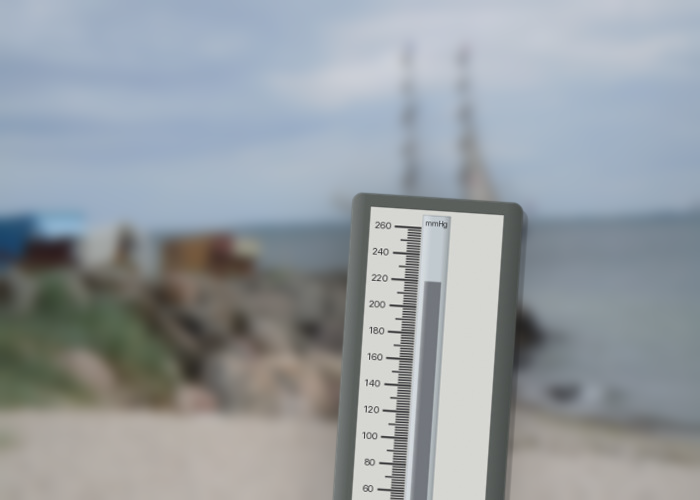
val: 220 mmHg
